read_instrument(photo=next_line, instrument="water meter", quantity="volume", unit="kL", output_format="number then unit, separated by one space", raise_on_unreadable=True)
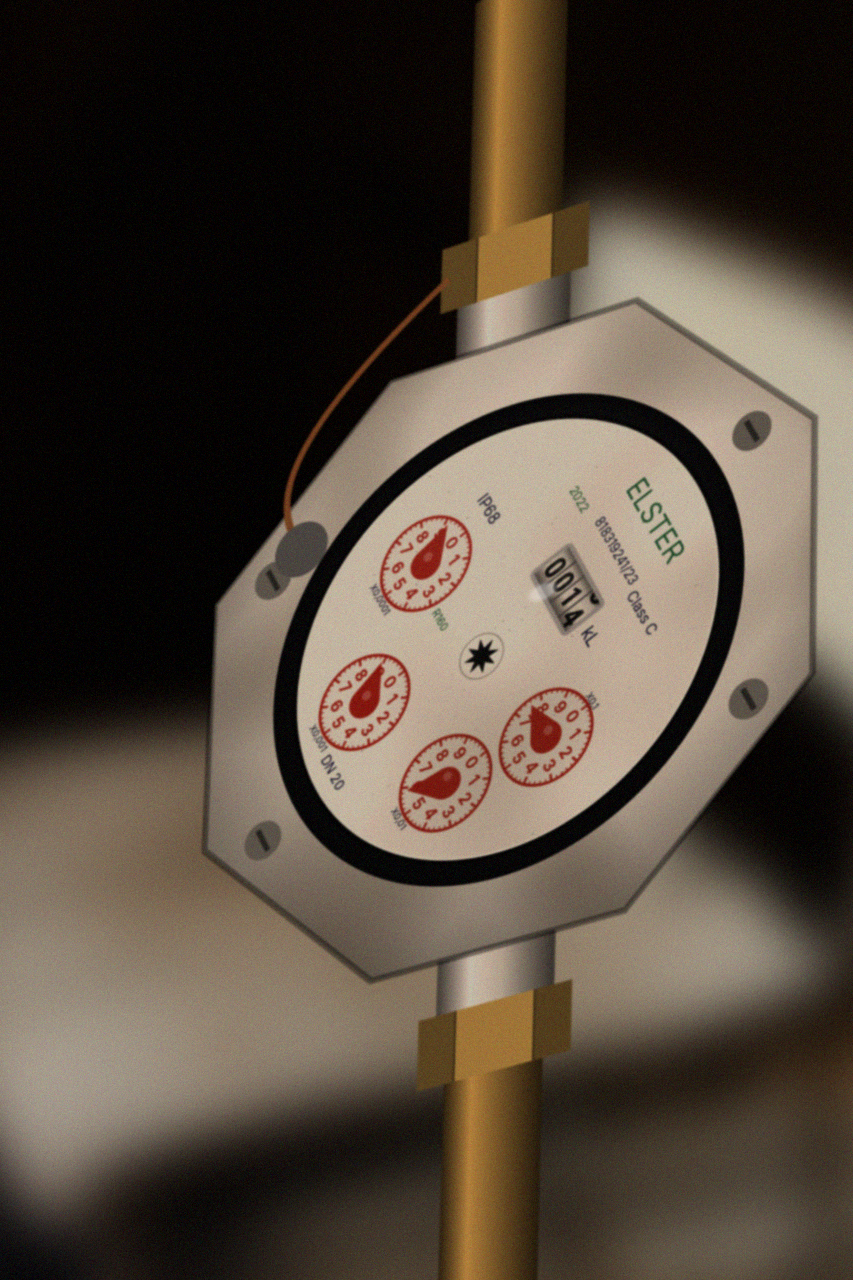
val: 13.7589 kL
